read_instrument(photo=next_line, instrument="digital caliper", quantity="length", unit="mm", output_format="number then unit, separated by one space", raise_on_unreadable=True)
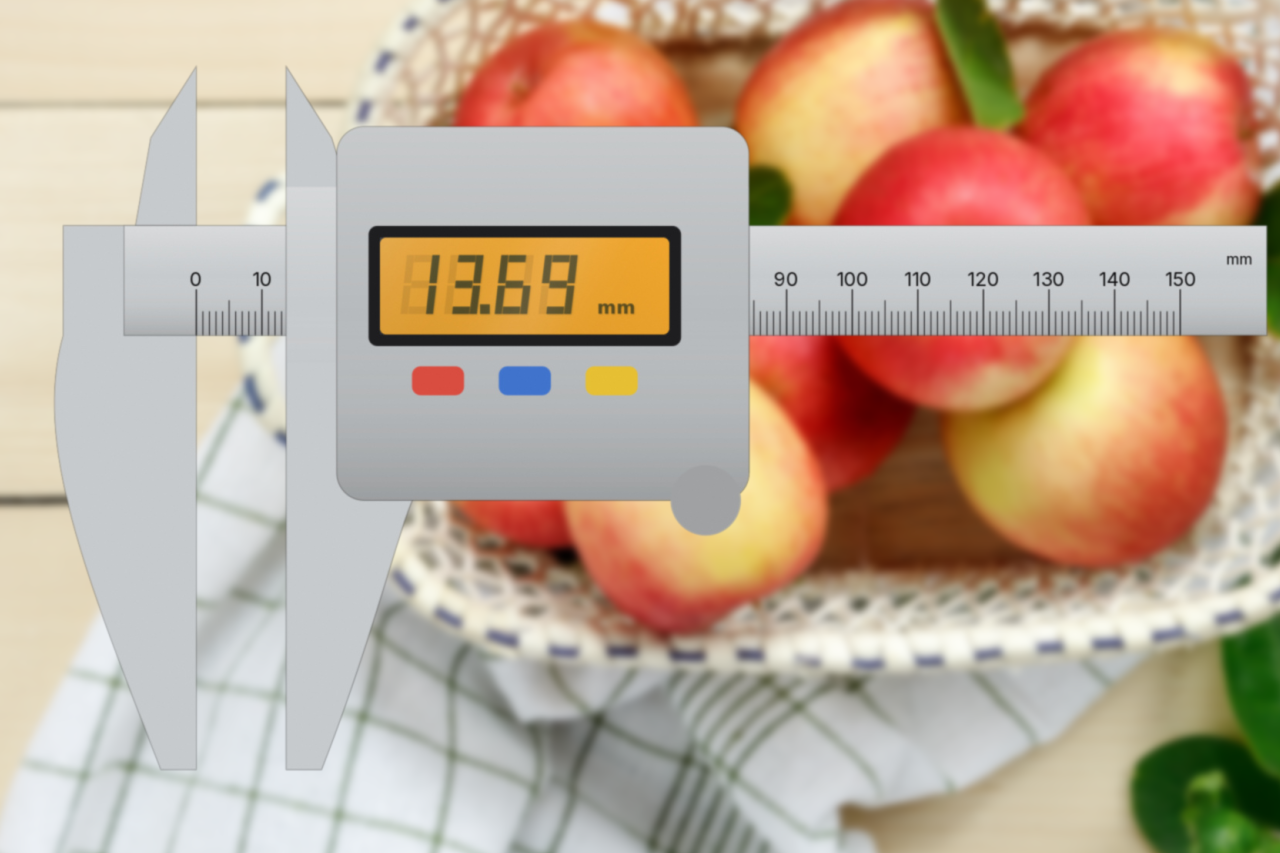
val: 13.69 mm
